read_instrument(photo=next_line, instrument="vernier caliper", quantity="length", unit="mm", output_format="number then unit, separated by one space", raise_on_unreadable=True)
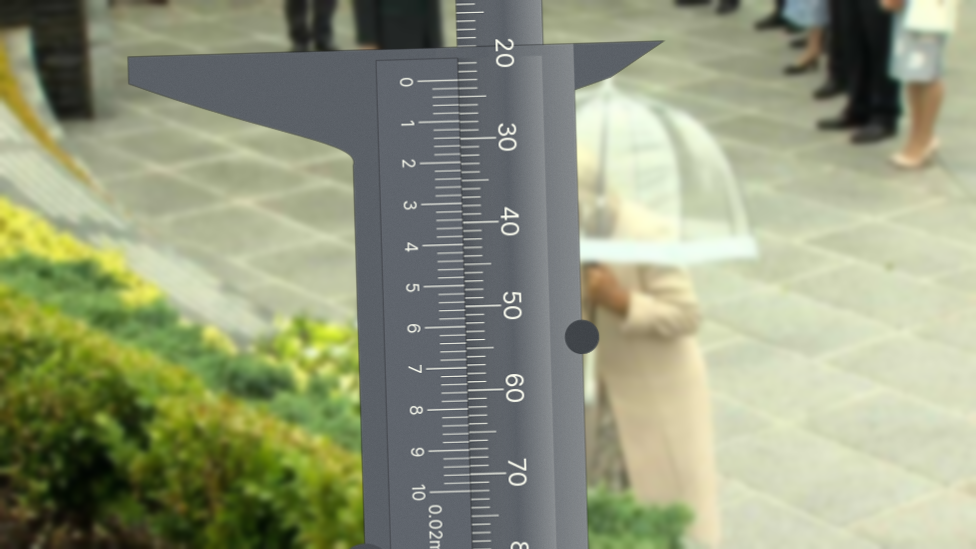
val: 23.0 mm
